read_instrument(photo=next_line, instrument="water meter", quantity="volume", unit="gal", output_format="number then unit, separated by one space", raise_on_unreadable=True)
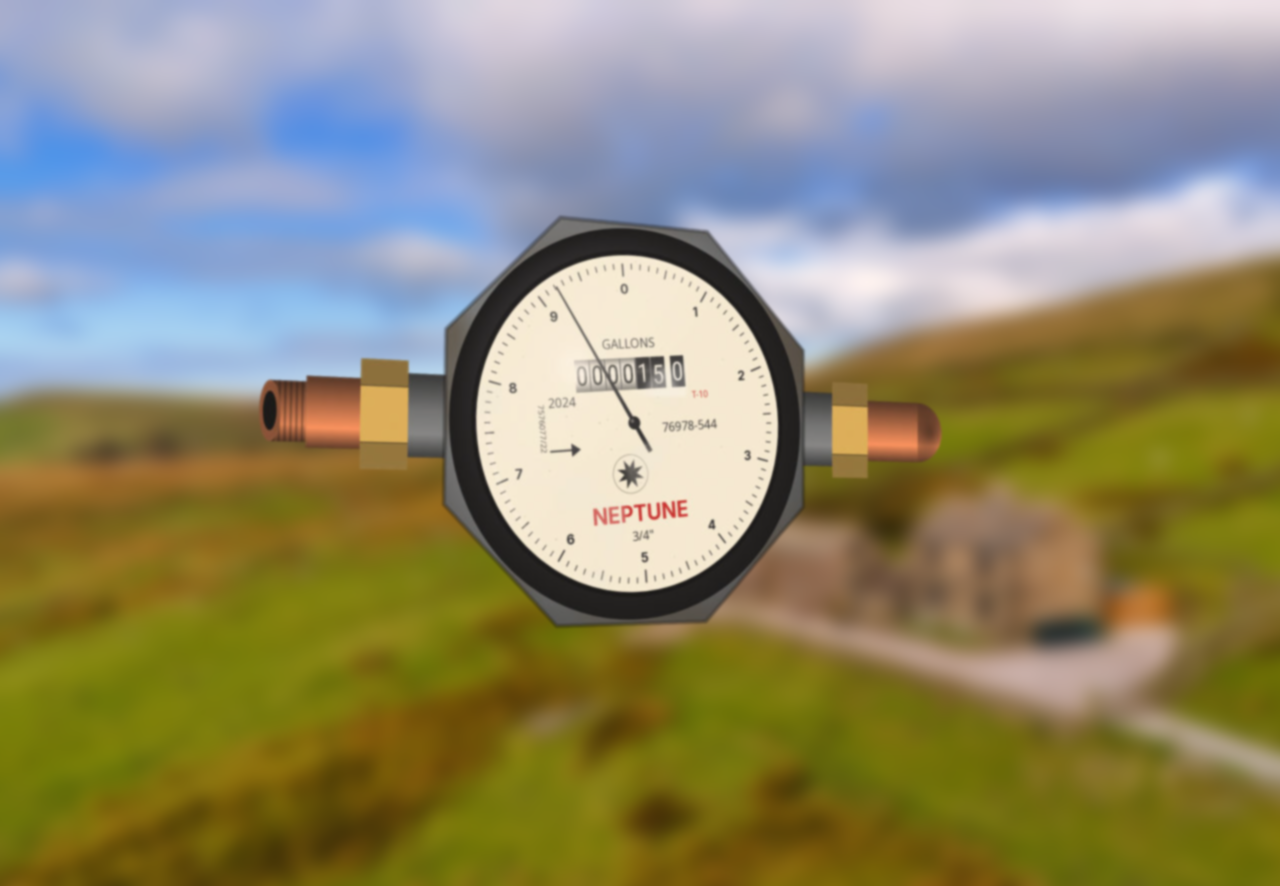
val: 149.2 gal
